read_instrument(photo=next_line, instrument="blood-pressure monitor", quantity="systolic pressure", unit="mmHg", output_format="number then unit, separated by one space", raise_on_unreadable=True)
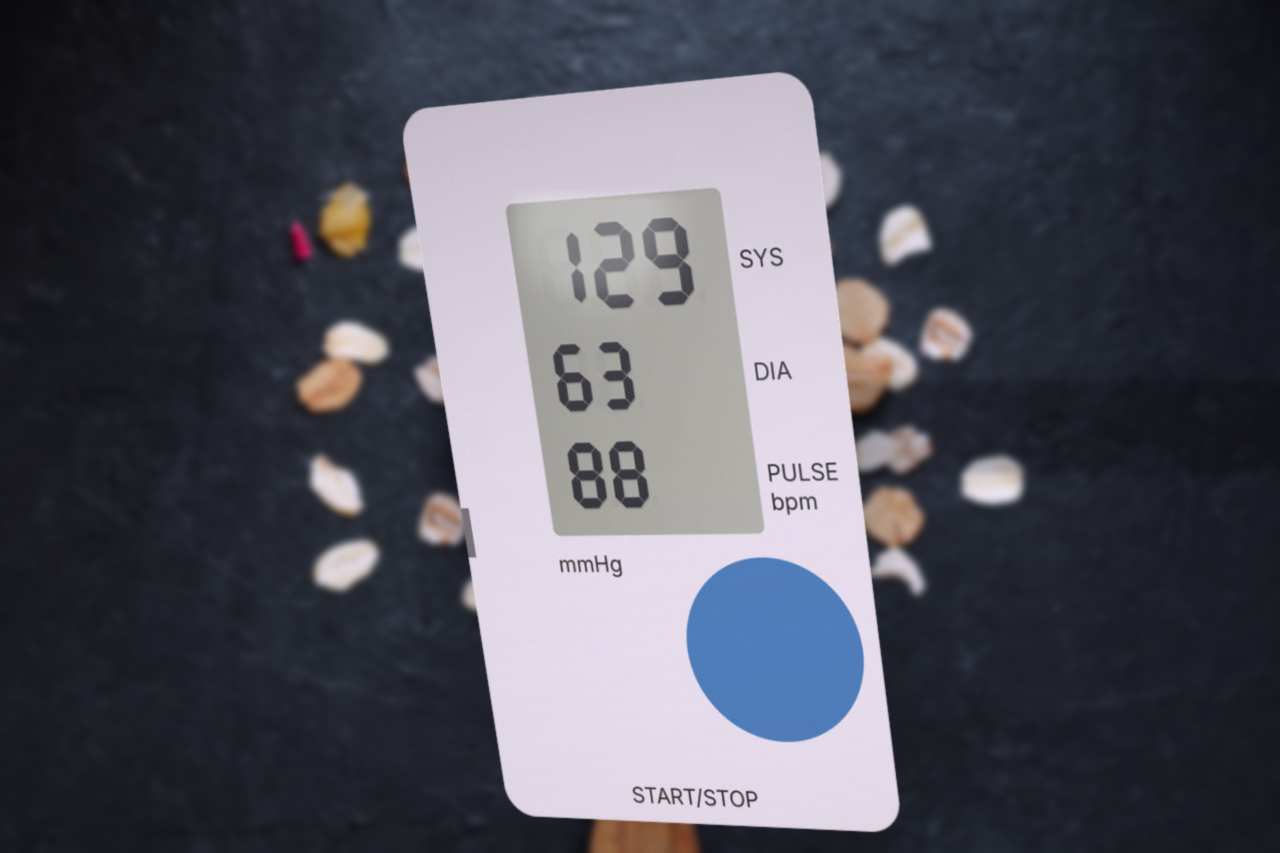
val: 129 mmHg
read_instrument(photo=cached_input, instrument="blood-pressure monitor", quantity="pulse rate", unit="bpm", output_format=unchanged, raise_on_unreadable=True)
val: 88 bpm
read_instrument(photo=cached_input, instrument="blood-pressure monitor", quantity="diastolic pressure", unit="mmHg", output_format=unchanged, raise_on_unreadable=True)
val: 63 mmHg
